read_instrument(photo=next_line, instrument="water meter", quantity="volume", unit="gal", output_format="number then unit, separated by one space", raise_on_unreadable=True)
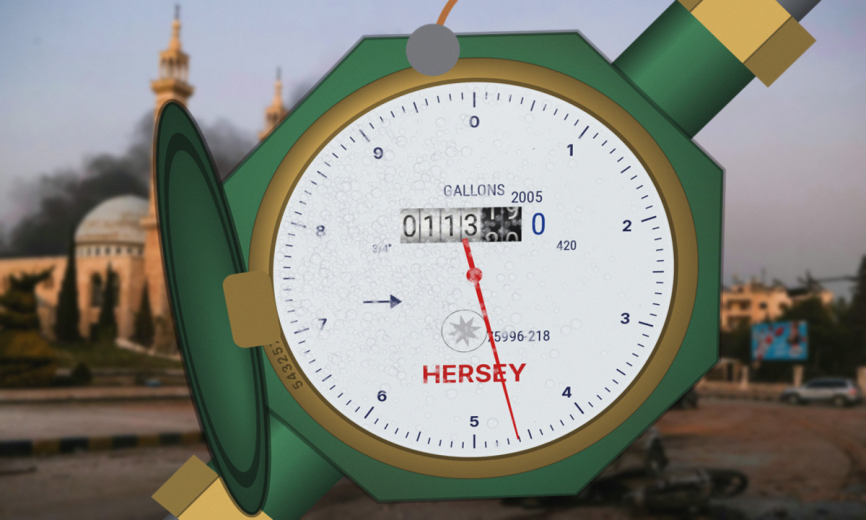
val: 113194.6 gal
